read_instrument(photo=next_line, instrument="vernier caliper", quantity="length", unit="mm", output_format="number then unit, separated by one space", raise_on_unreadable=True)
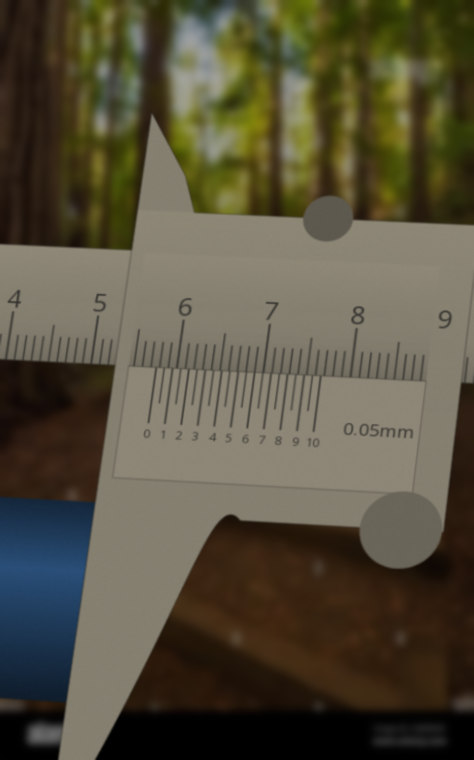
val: 57.6 mm
